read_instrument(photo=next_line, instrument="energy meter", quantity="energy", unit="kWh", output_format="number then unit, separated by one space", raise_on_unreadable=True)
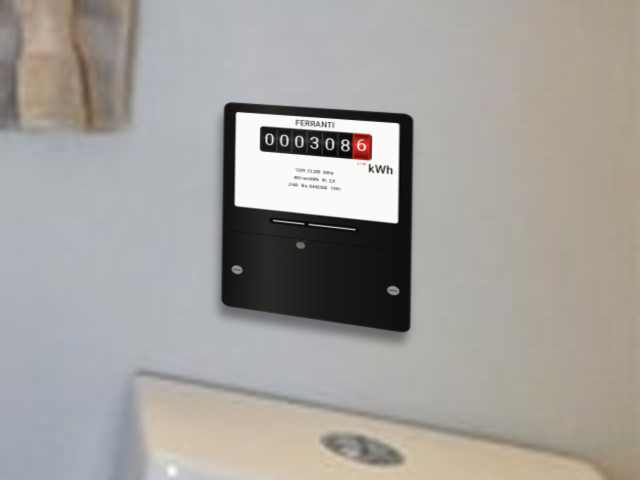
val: 308.6 kWh
